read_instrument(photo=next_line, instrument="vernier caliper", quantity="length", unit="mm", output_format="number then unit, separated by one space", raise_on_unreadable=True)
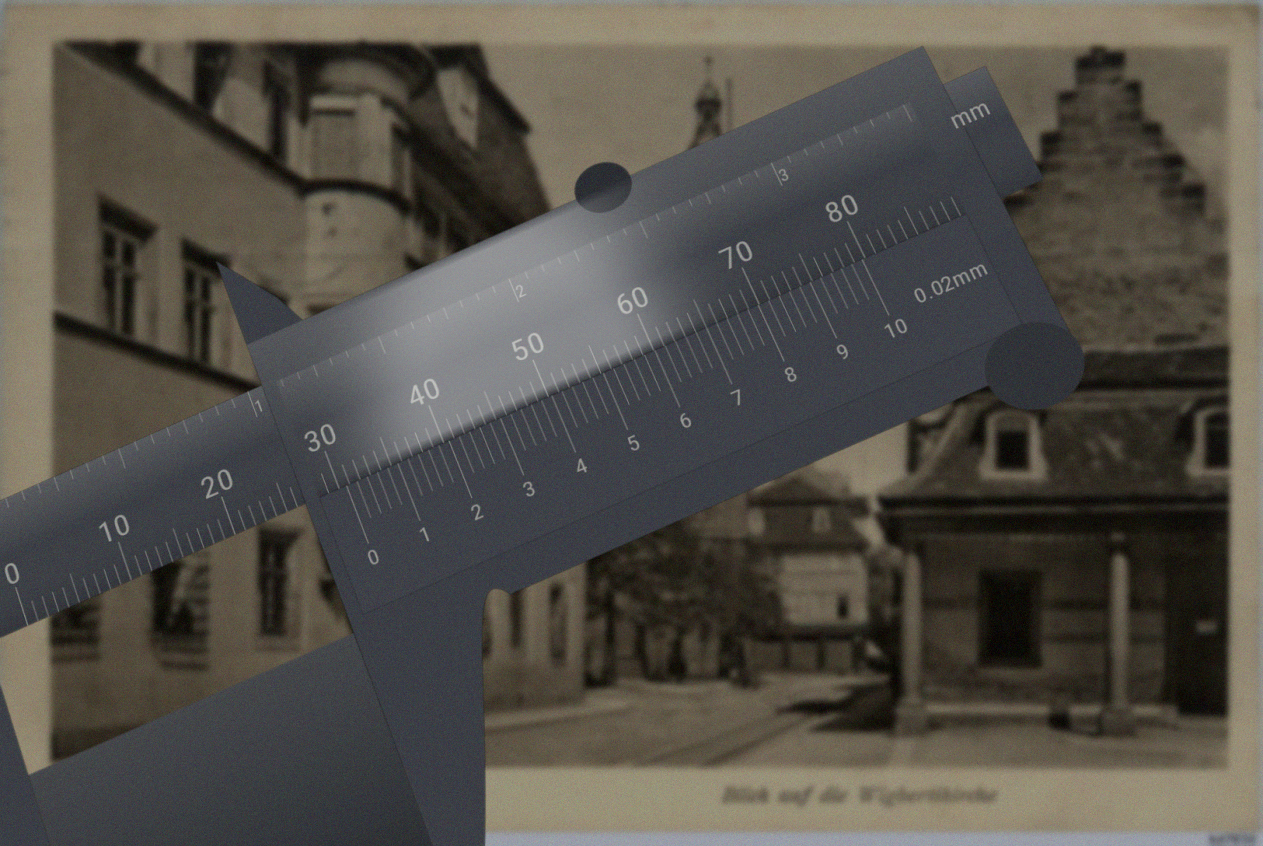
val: 30.7 mm
